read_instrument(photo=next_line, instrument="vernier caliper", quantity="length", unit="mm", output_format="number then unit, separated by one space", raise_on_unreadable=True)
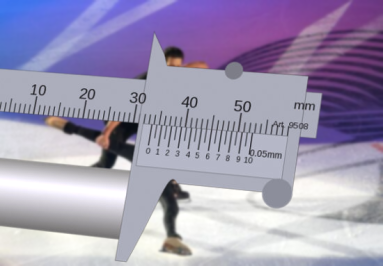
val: 33.6 mm
